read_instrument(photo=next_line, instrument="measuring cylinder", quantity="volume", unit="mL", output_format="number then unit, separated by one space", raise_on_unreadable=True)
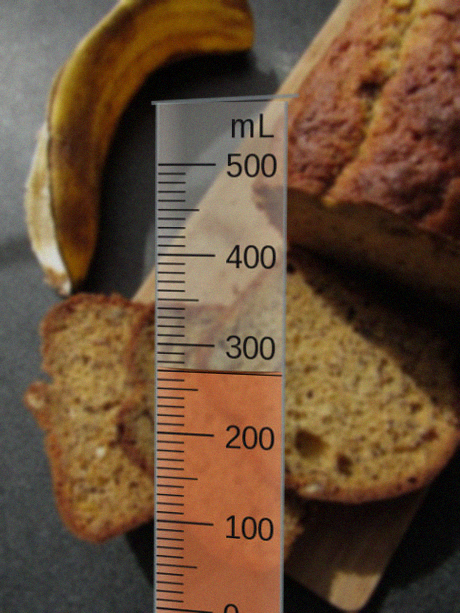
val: 270 mL
